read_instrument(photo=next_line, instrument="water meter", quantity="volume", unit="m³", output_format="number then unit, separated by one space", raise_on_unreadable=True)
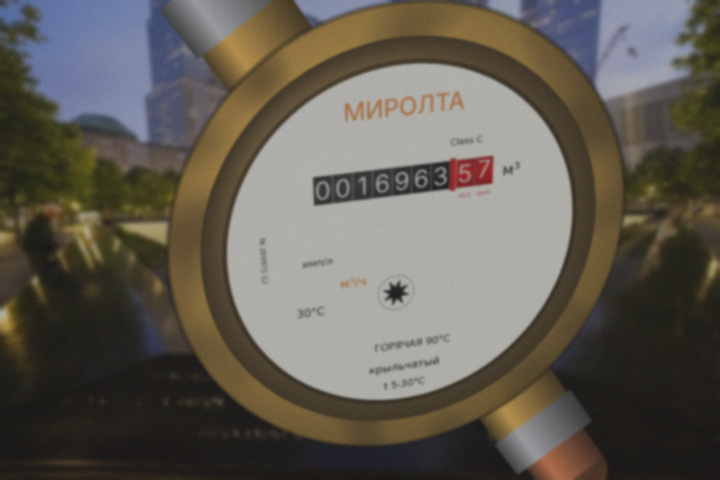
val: 16963.57 m³
